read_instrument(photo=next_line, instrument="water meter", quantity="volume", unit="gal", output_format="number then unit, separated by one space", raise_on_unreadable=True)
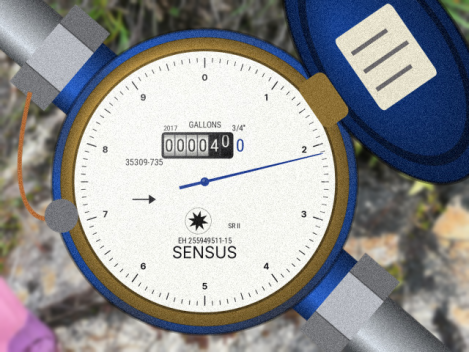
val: 402.1 gal
